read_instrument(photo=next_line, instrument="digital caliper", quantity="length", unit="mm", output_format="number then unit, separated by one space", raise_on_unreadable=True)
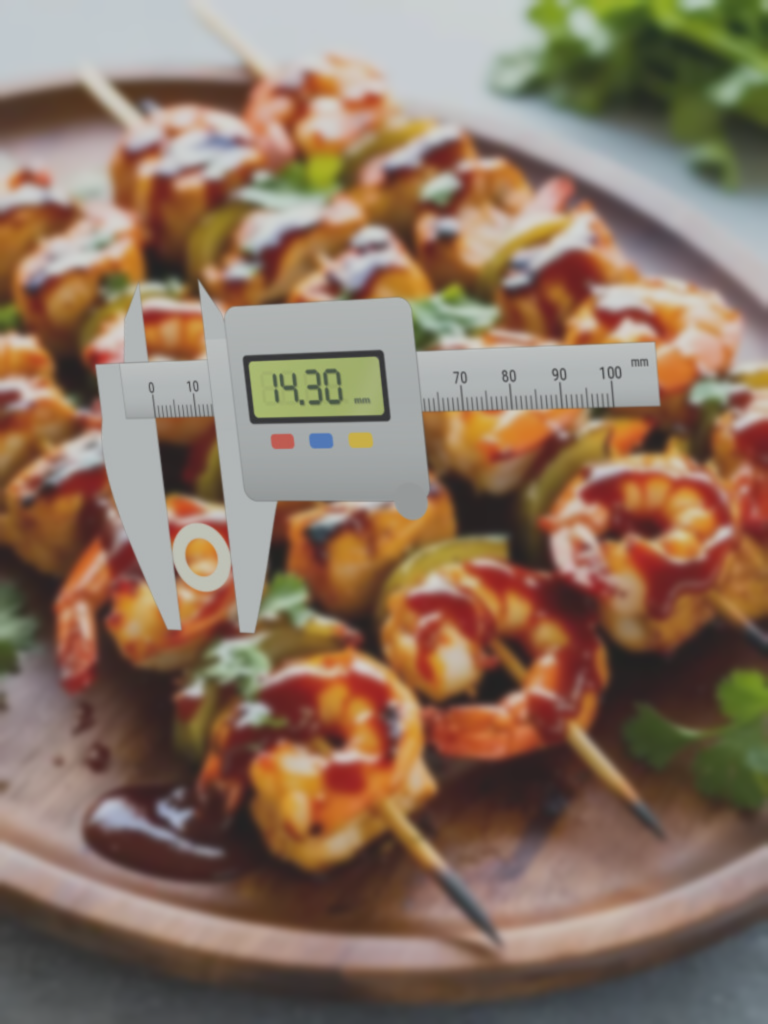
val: 14.30 mm
